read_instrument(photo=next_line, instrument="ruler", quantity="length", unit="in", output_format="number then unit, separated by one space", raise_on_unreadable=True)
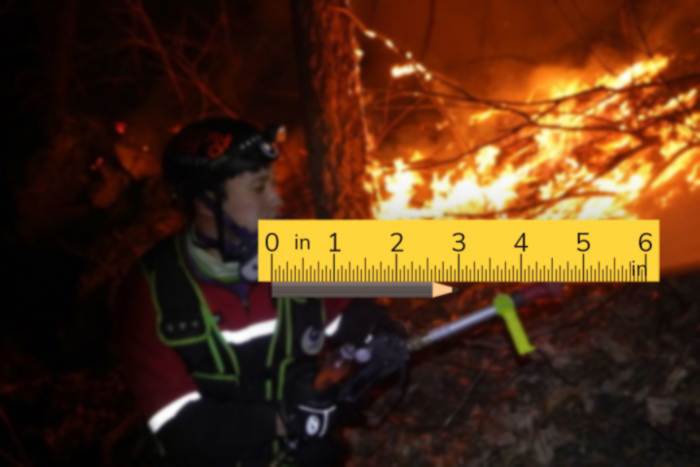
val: 3 in
